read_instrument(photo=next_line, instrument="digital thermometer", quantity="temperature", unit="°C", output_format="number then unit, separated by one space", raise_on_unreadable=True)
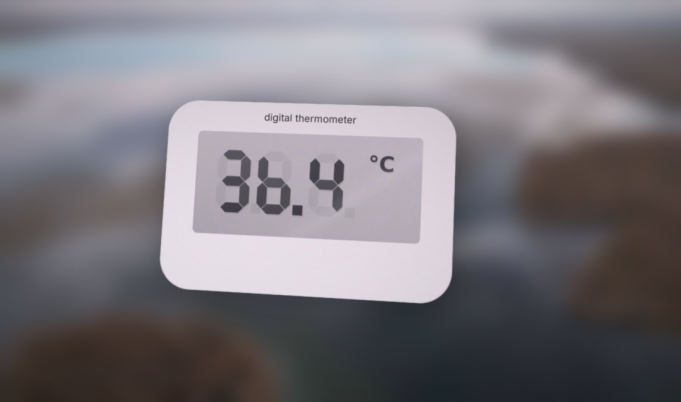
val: 36.4 °C
